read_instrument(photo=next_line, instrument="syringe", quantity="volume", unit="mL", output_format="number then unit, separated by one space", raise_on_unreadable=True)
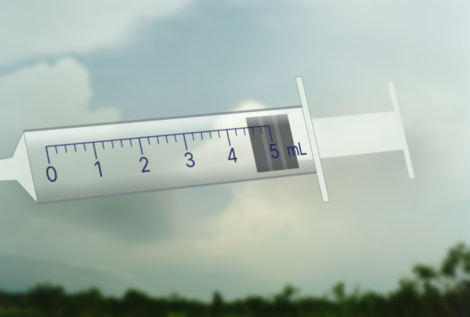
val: 4.5 mL
